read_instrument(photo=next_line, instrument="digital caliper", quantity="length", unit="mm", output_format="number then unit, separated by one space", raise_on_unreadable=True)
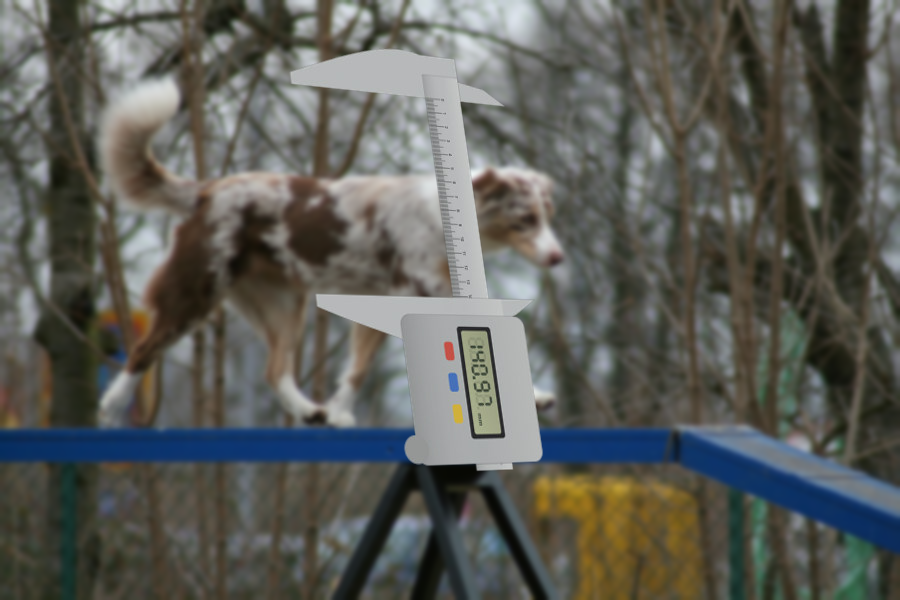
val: 140.97 mm
